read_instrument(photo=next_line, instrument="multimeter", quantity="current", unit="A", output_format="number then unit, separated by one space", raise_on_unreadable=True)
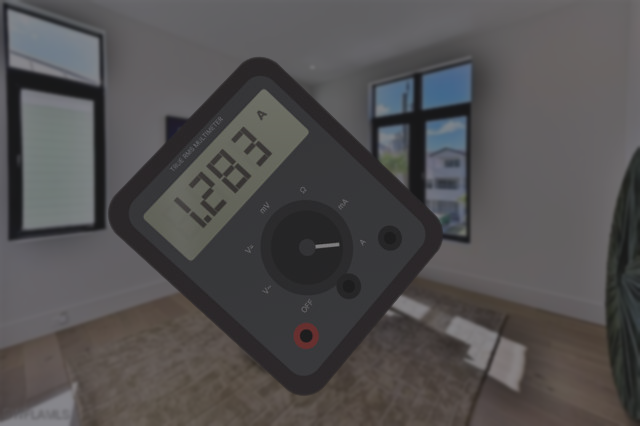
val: 1.283 A
